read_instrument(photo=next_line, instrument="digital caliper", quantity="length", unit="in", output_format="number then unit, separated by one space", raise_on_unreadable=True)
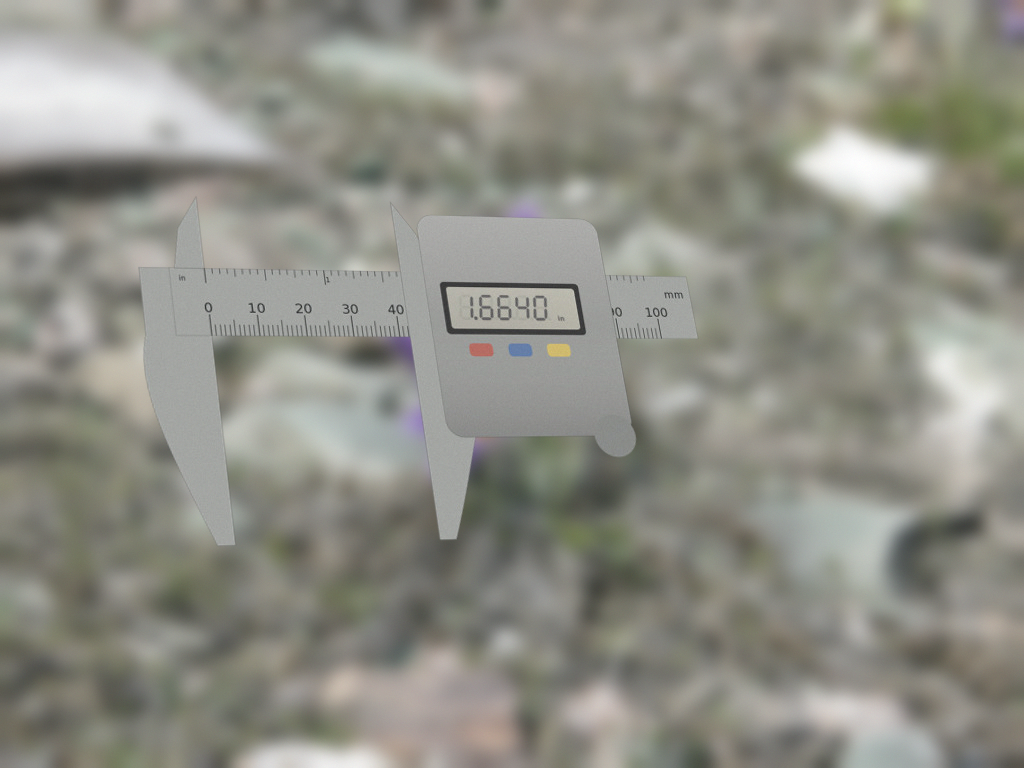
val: 1.6640 in
